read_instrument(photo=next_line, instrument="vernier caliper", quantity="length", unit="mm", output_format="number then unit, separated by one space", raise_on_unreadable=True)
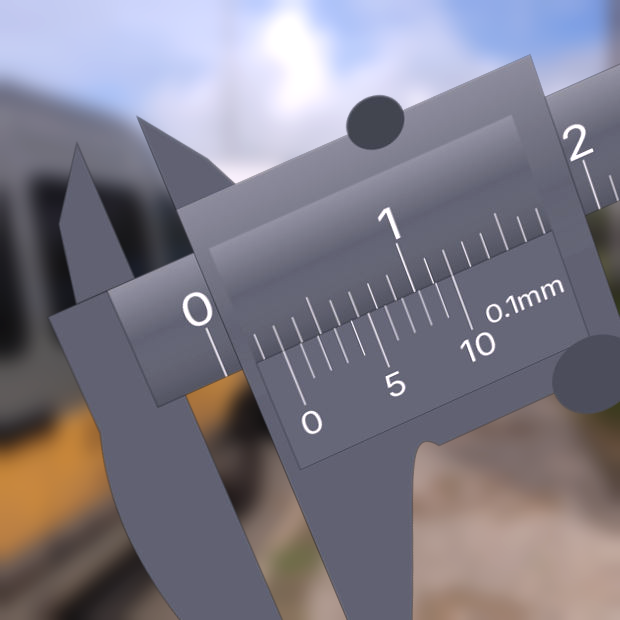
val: 3.0 mm
